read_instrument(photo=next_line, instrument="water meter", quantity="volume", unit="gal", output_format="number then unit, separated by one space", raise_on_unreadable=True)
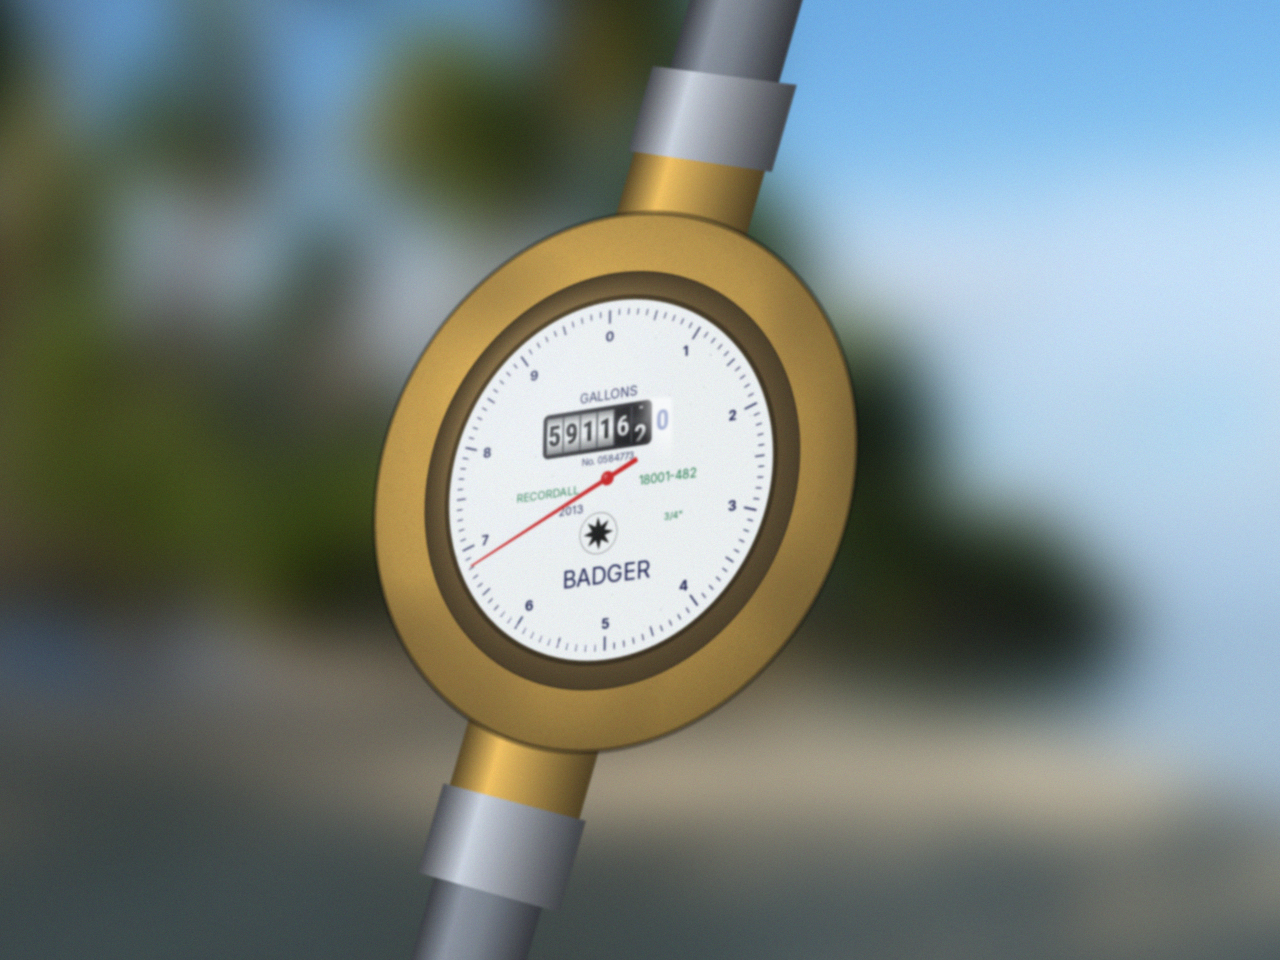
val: 5911616.8 gal
